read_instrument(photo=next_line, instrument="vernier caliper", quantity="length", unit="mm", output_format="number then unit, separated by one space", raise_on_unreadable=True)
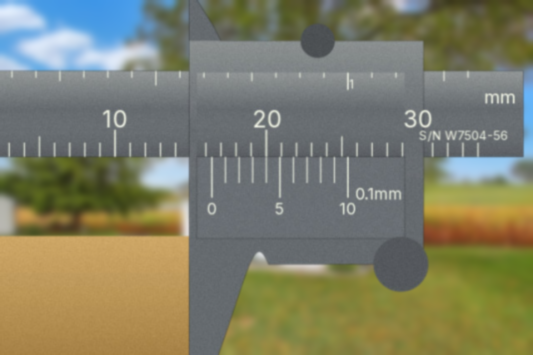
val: 16.4 mm
